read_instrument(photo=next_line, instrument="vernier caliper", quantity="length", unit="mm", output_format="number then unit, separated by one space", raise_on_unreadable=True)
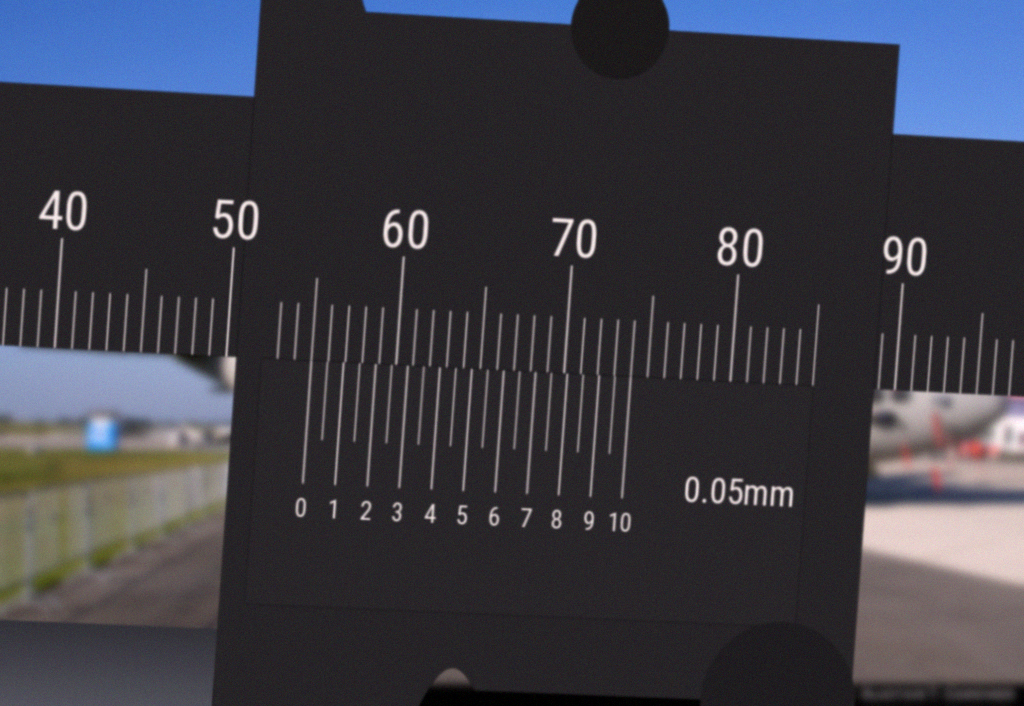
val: 55.0 mm
